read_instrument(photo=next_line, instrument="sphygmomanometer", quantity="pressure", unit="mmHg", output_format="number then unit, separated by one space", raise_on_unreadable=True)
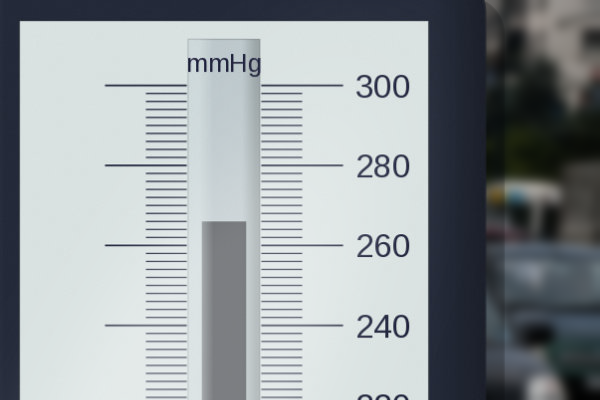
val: 266 mmHg
